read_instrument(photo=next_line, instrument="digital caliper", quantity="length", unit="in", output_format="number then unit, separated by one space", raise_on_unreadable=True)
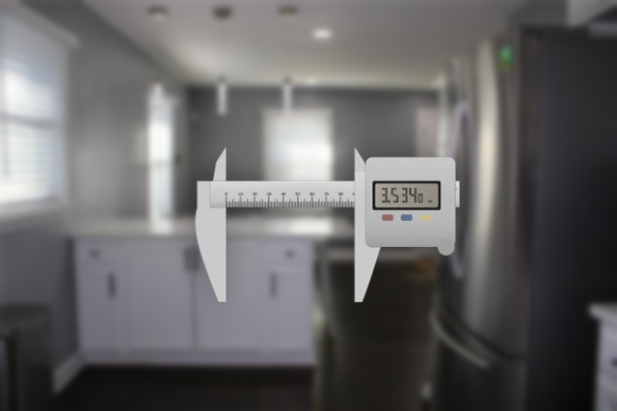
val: 3.5340 in
